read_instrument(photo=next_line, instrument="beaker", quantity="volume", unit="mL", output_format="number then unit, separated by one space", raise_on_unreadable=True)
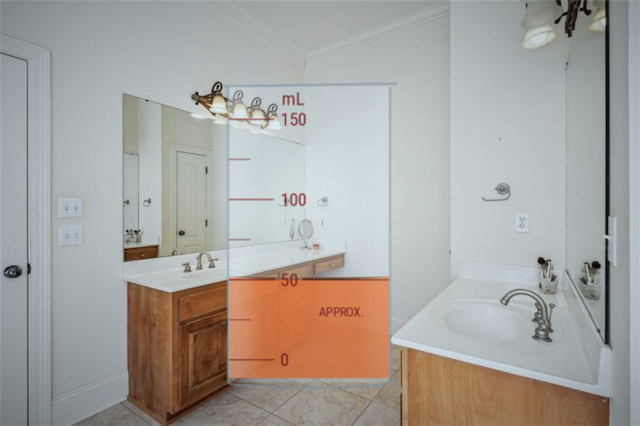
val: 50 mL
